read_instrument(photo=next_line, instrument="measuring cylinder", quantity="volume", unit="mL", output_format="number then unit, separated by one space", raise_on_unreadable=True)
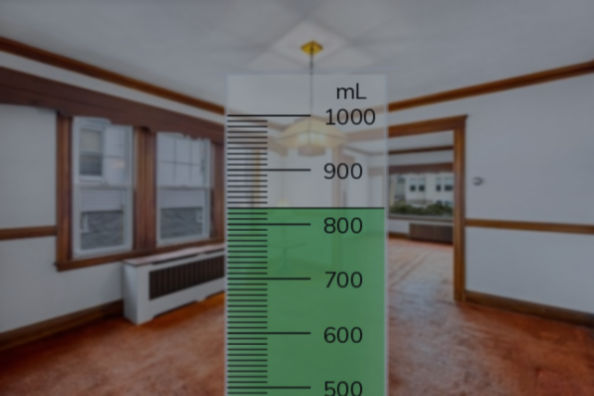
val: 830 mL
